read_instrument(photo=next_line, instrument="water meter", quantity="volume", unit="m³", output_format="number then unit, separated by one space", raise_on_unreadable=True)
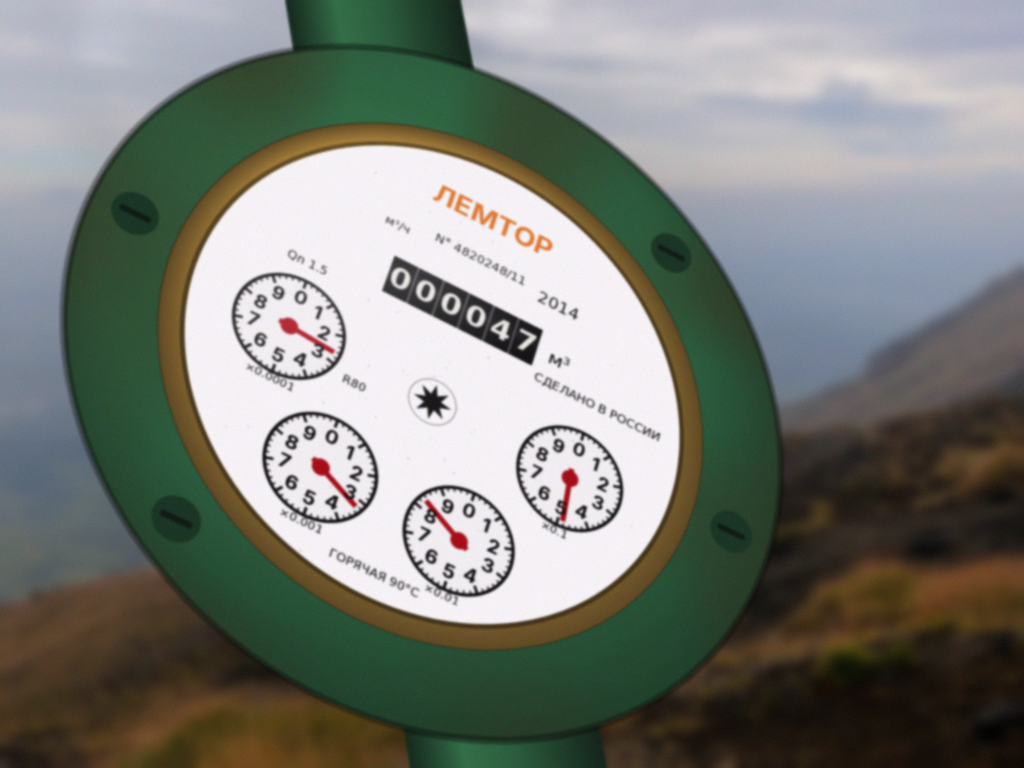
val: 47.4832 m³
